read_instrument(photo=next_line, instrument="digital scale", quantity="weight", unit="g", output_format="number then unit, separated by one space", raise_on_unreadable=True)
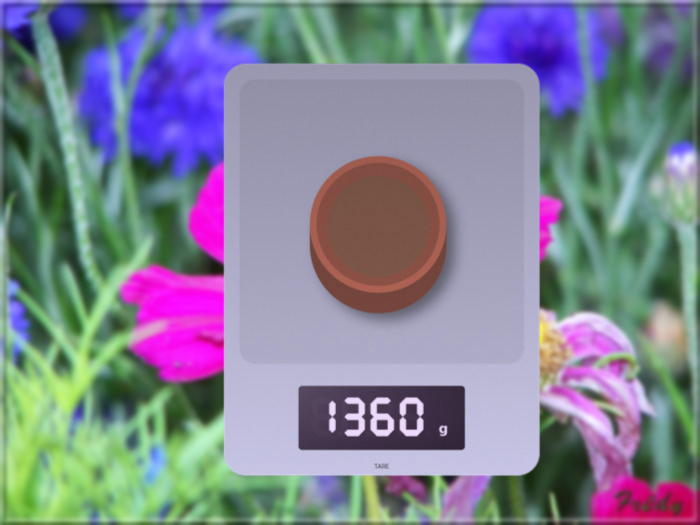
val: 1360 g
